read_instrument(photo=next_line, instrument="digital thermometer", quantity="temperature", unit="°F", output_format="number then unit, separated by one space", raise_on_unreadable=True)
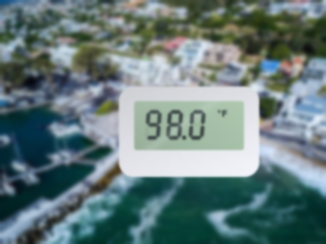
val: 98.0 °F
